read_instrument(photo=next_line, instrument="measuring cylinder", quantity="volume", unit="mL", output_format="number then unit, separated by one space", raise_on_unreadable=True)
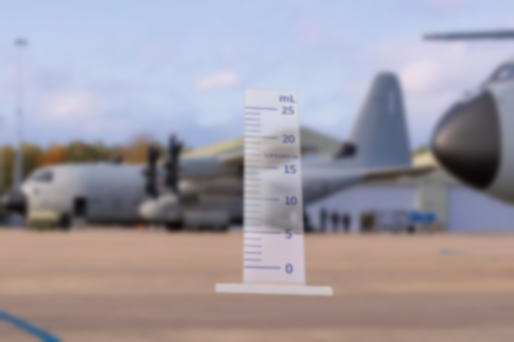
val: 5 mL
